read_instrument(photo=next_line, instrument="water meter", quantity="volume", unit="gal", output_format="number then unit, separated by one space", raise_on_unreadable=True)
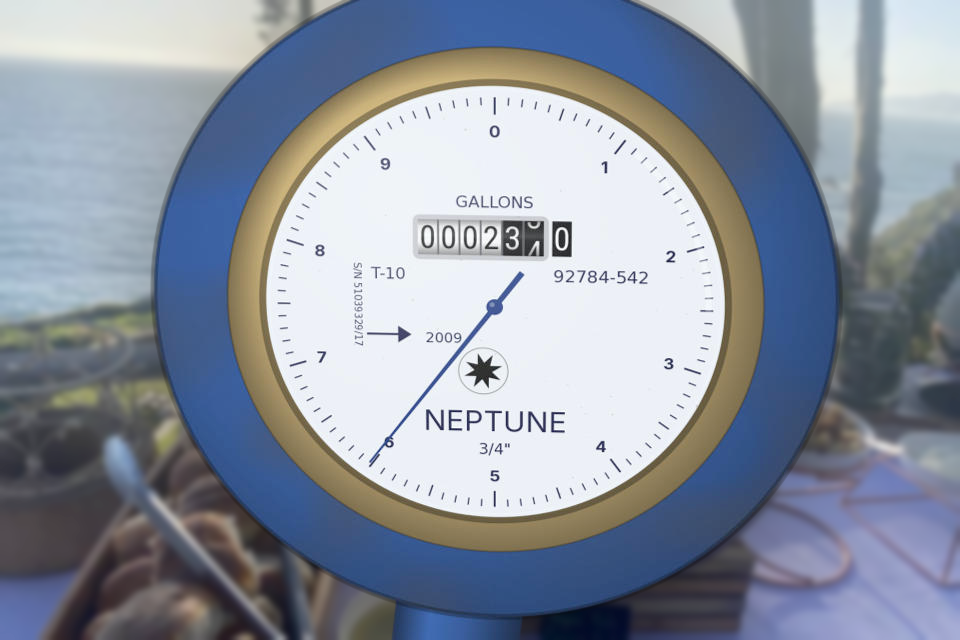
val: 2336.0 gal
